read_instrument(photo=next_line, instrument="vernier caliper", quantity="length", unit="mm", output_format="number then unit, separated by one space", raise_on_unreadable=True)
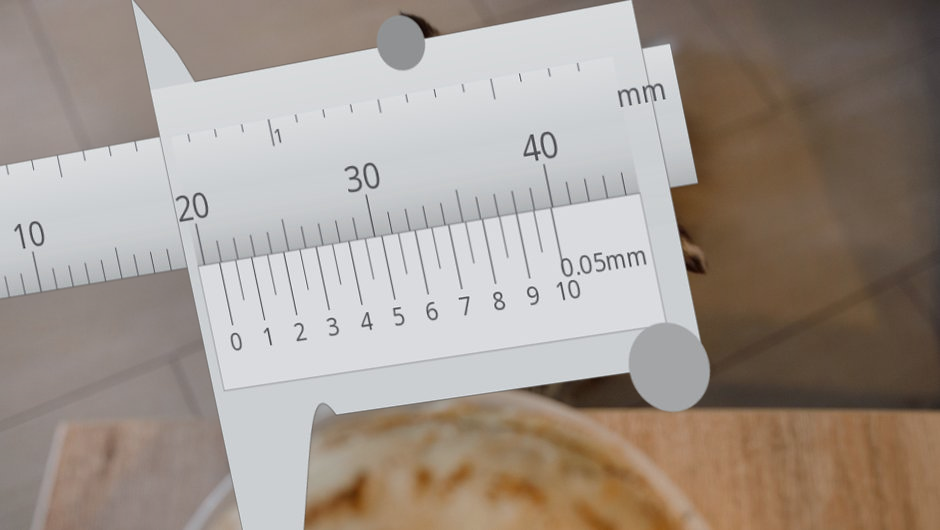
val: 20.9 mm
